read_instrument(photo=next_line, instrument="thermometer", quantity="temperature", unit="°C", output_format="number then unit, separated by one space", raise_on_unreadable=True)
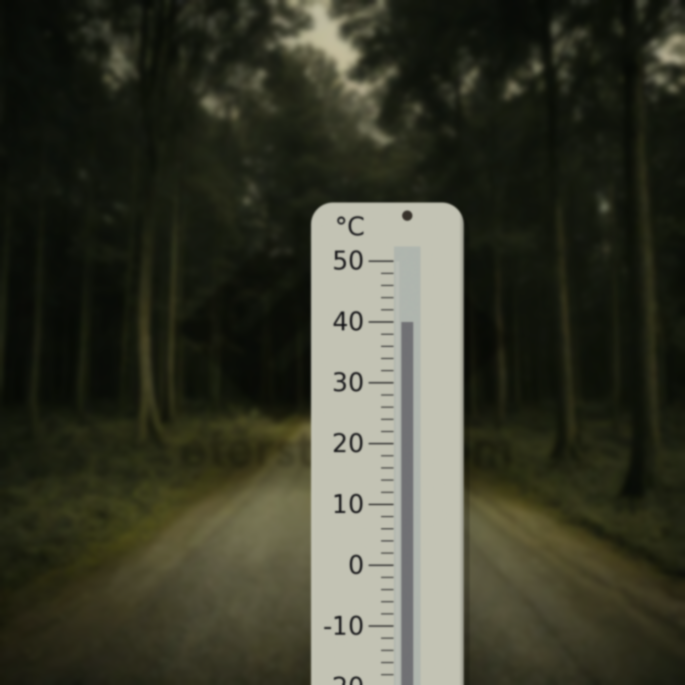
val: 40 °C
